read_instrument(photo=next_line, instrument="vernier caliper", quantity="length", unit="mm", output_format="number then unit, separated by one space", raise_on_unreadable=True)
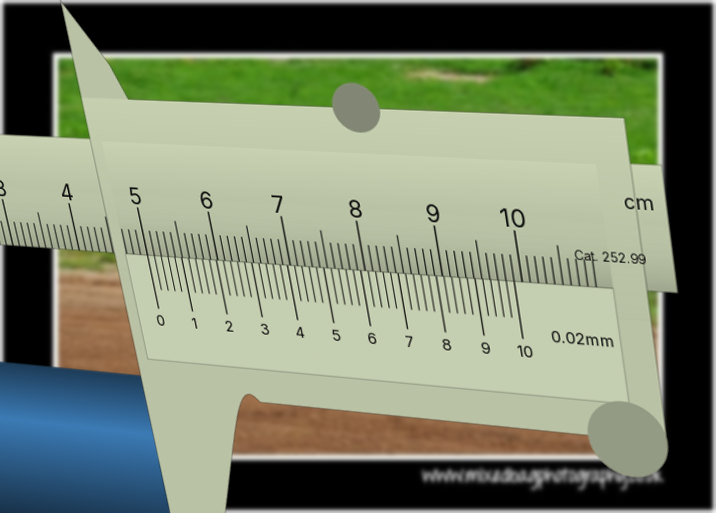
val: 50.0 mm
